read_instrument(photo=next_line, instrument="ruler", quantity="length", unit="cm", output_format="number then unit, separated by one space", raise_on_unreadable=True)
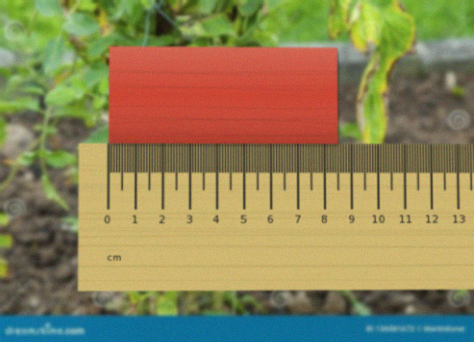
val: 8.5 cm
